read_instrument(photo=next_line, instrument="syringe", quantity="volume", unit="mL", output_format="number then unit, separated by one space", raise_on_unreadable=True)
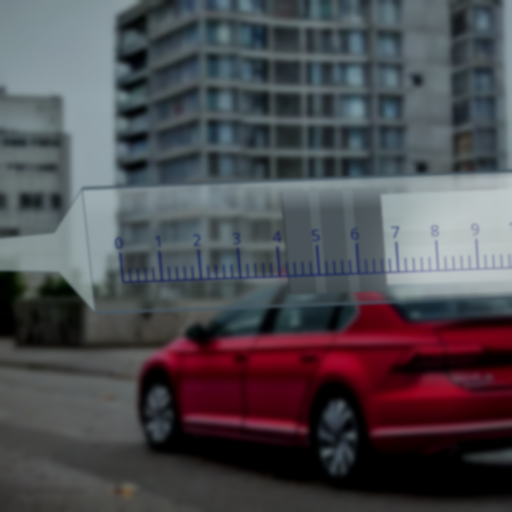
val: 4.2 mL
